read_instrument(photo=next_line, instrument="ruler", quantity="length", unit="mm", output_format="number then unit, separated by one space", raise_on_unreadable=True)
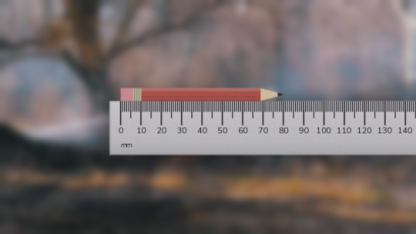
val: 80 mm
